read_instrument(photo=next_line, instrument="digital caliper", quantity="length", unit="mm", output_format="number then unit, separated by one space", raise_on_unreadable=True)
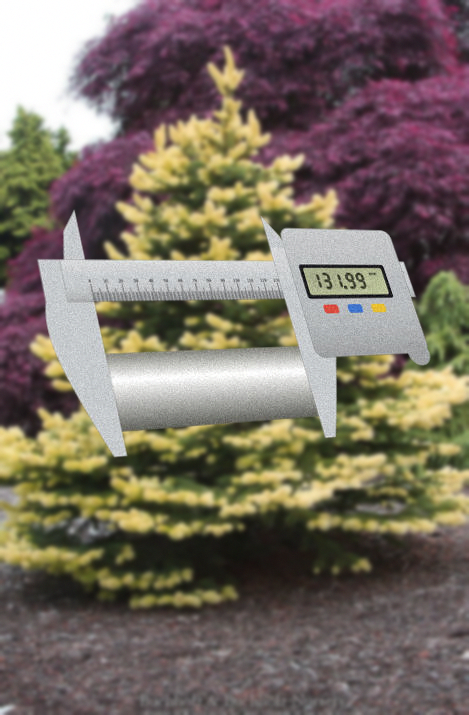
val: 131.99 mm
